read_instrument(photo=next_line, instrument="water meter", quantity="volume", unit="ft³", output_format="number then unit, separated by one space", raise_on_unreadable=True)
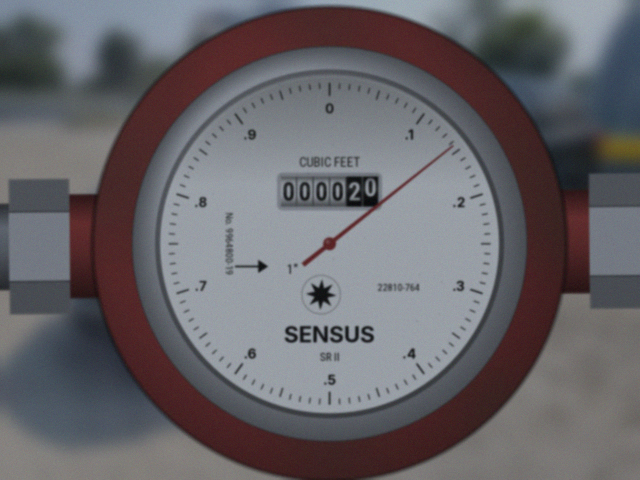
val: 20.14 ft³
